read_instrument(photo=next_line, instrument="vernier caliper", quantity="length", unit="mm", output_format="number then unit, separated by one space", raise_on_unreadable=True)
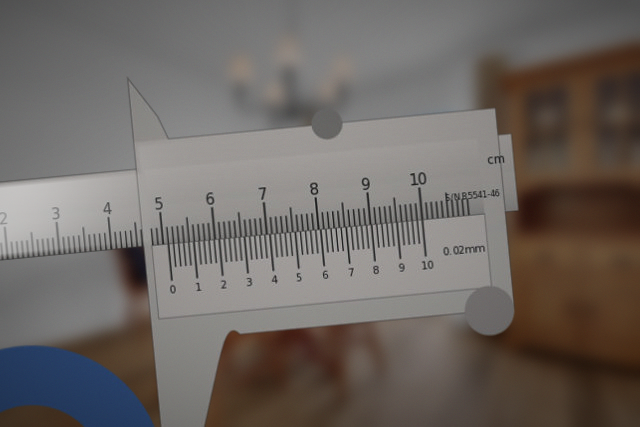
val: 51.0 mm
